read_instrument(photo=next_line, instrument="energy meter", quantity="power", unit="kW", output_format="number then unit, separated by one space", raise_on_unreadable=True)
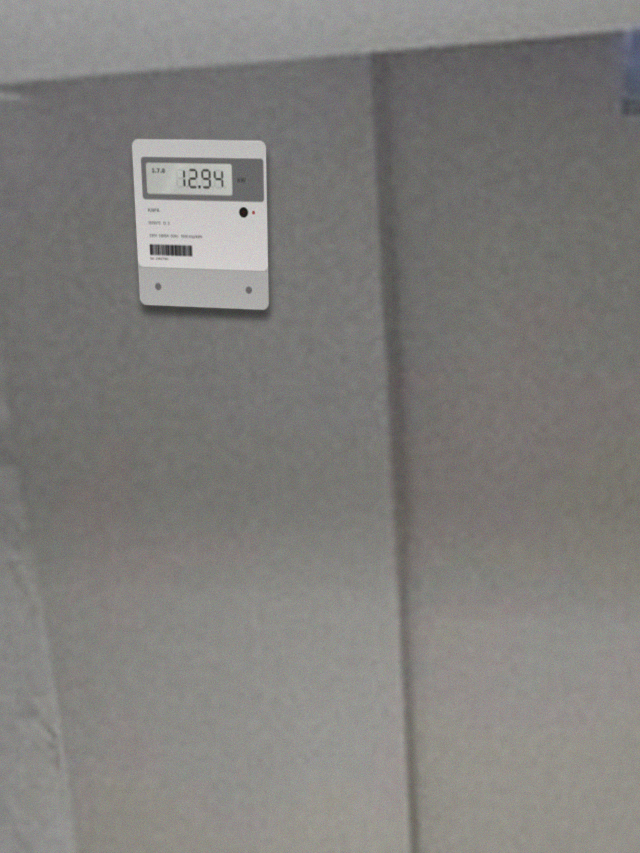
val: 12.94 kW
